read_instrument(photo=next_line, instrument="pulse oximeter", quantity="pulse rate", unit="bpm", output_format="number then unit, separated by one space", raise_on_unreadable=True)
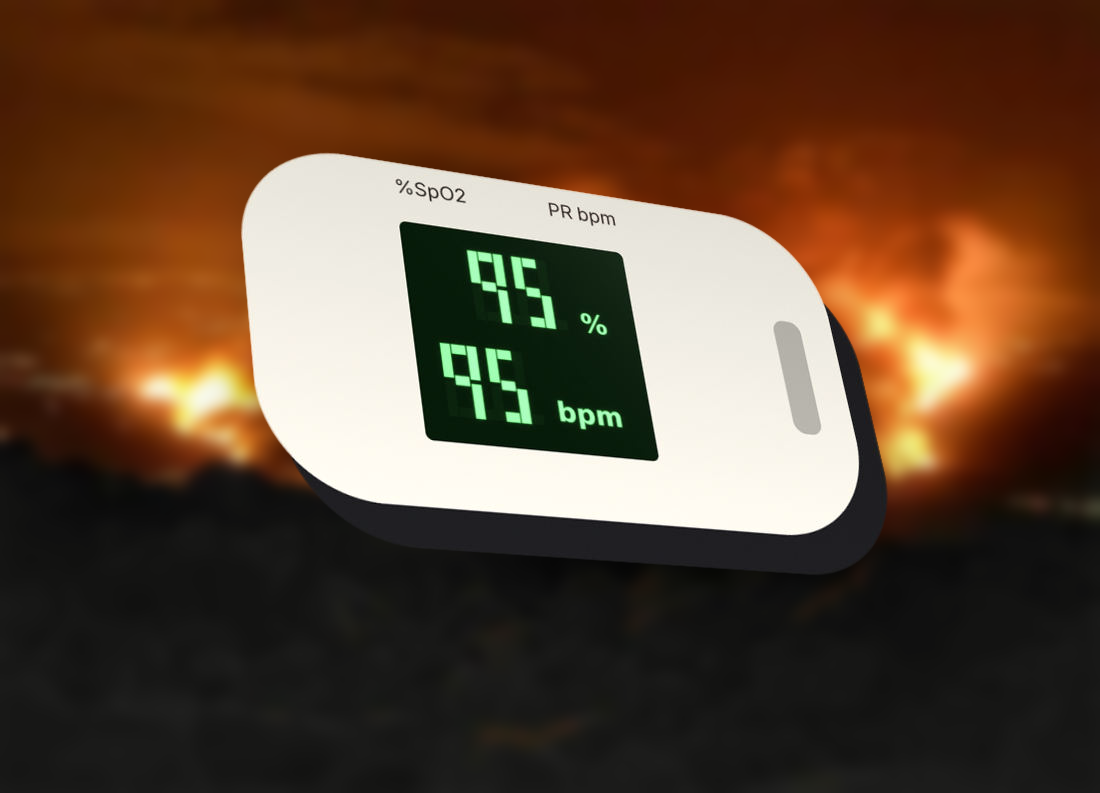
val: 95 bpm
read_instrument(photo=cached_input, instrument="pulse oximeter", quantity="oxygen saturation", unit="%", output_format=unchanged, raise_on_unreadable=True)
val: 95 %
